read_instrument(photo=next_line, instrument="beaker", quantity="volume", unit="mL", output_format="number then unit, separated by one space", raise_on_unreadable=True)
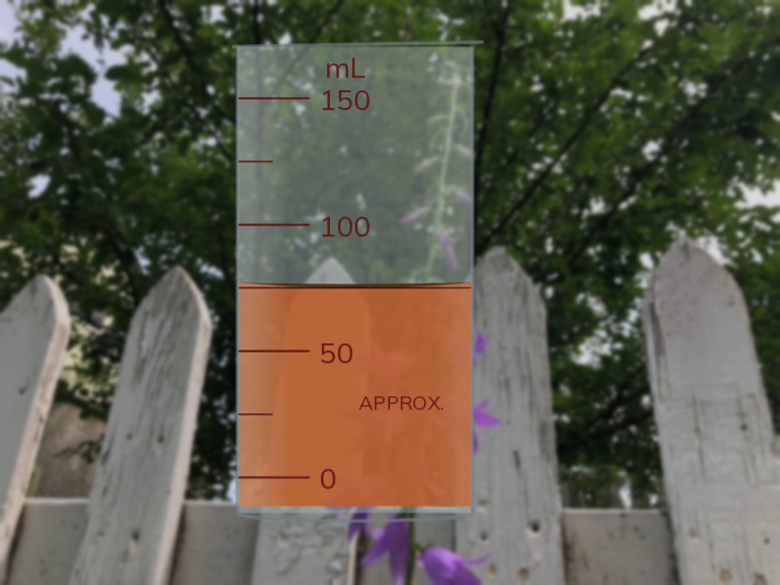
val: 75 mL
